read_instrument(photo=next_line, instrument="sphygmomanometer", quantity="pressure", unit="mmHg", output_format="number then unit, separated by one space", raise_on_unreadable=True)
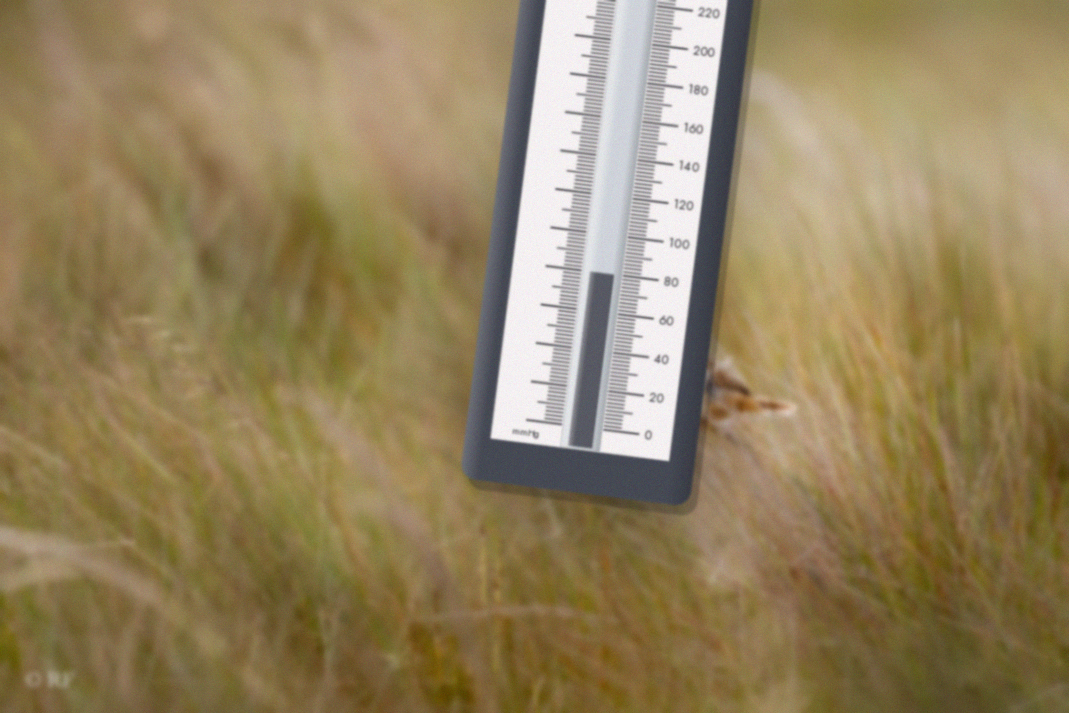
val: 80 mmHg
